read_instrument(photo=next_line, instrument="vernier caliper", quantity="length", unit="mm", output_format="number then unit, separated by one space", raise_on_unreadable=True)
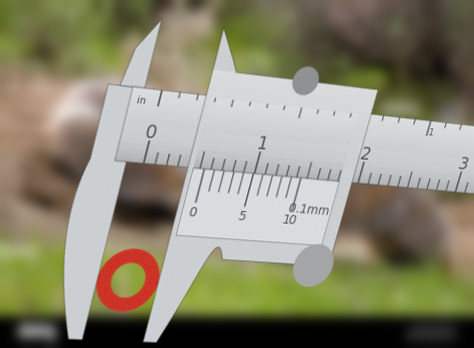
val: 5.4 mm
